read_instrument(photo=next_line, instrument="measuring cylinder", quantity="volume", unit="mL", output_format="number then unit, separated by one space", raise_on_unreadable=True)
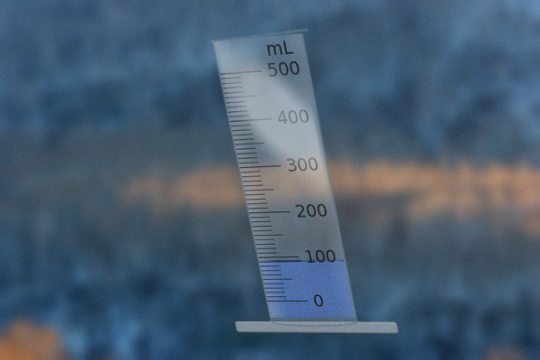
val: 90 mL
